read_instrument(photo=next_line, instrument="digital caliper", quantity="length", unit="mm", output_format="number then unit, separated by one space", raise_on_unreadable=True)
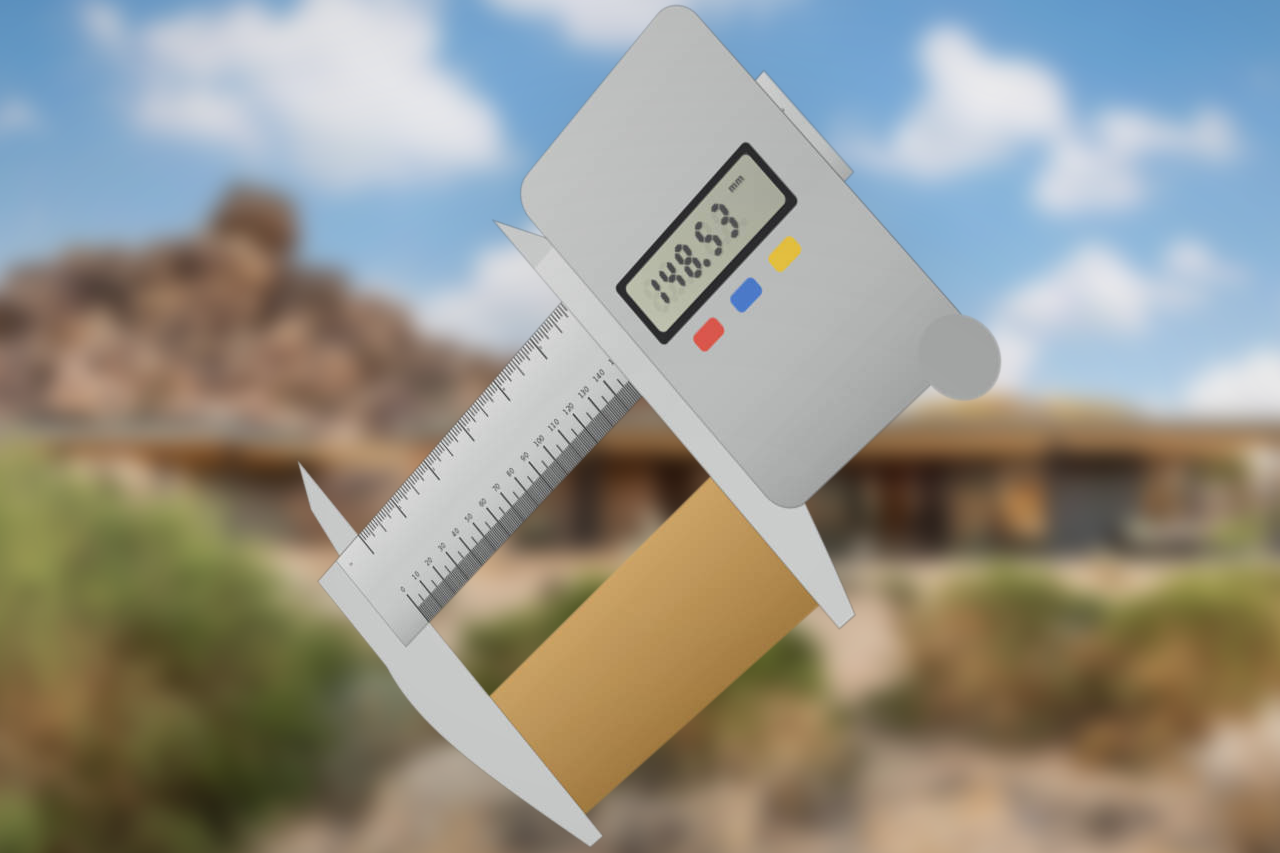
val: 148.53 mm
